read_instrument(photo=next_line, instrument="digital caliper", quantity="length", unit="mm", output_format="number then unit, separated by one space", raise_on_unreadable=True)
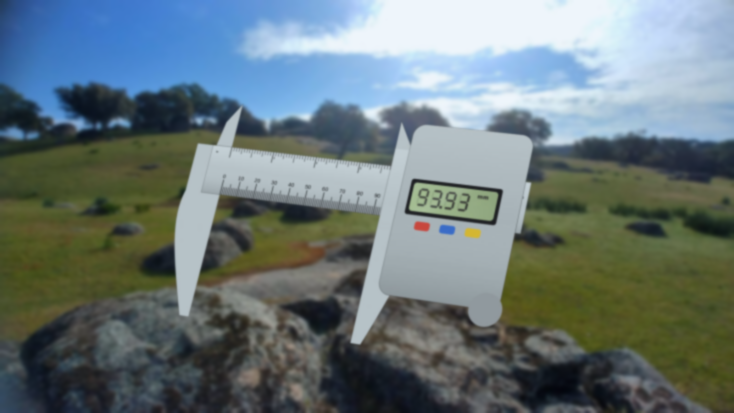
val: 93.93 mm
